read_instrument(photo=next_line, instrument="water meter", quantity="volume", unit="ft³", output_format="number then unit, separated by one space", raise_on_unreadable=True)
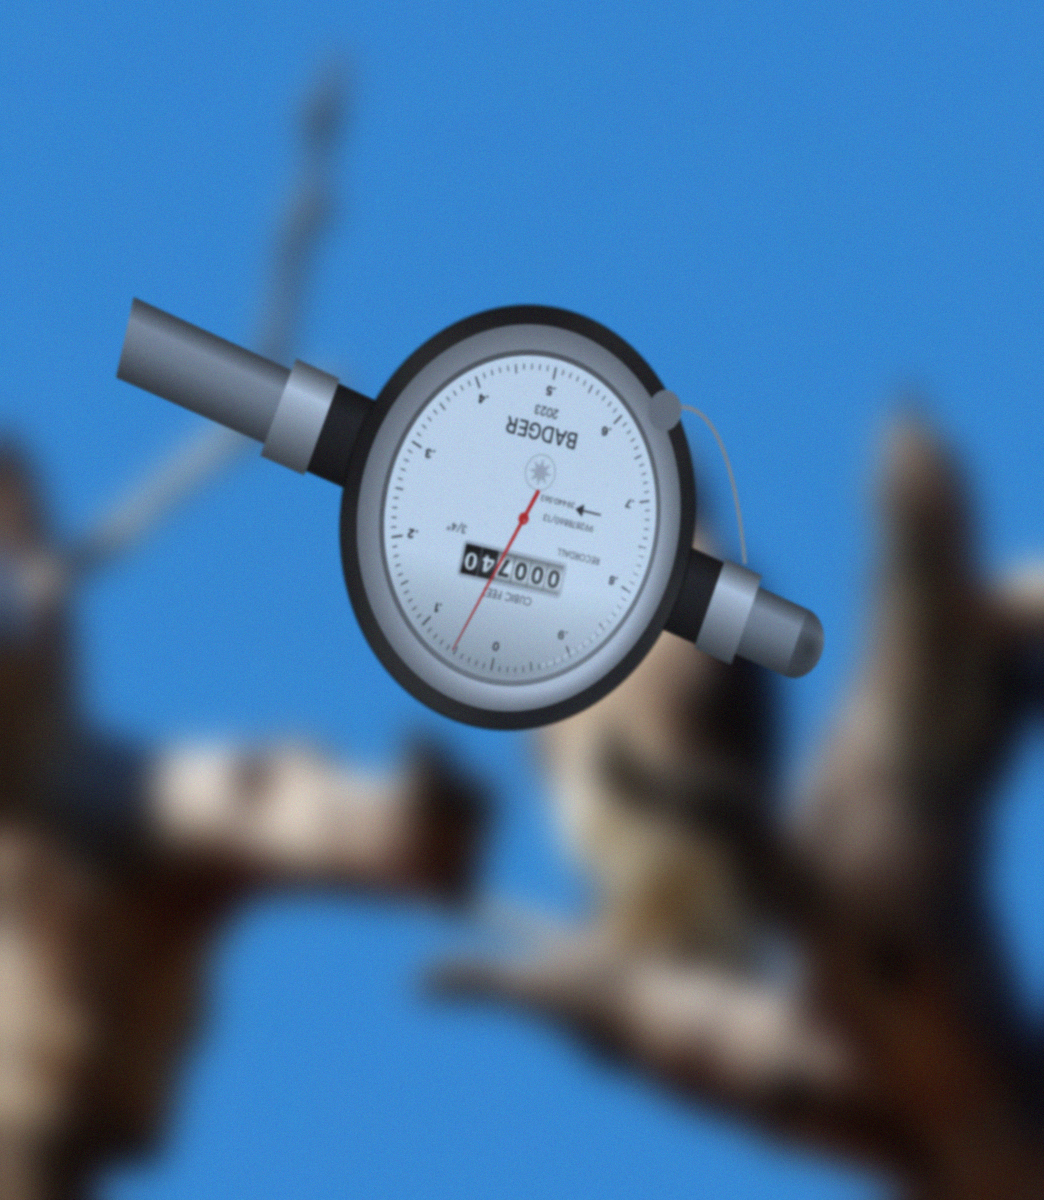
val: 740.05 ft³
